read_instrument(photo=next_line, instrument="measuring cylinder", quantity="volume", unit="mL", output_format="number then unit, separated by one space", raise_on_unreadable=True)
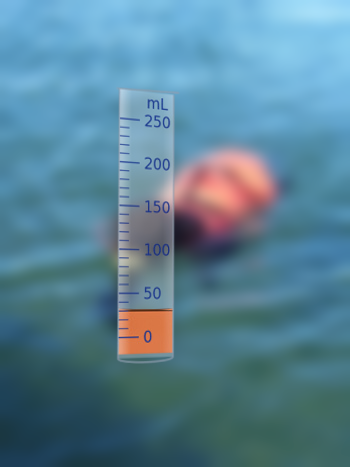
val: 30 mL
